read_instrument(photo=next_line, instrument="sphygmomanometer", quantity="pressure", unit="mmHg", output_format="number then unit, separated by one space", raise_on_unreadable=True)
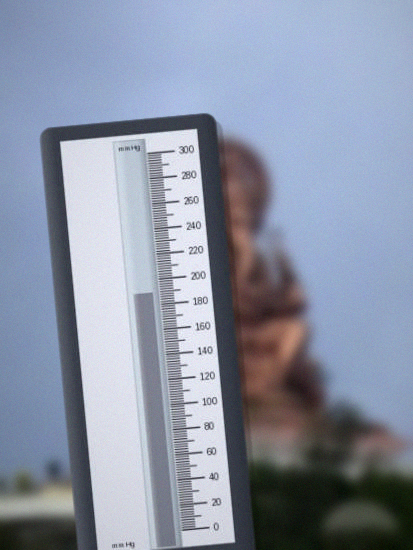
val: 190 mmHg
